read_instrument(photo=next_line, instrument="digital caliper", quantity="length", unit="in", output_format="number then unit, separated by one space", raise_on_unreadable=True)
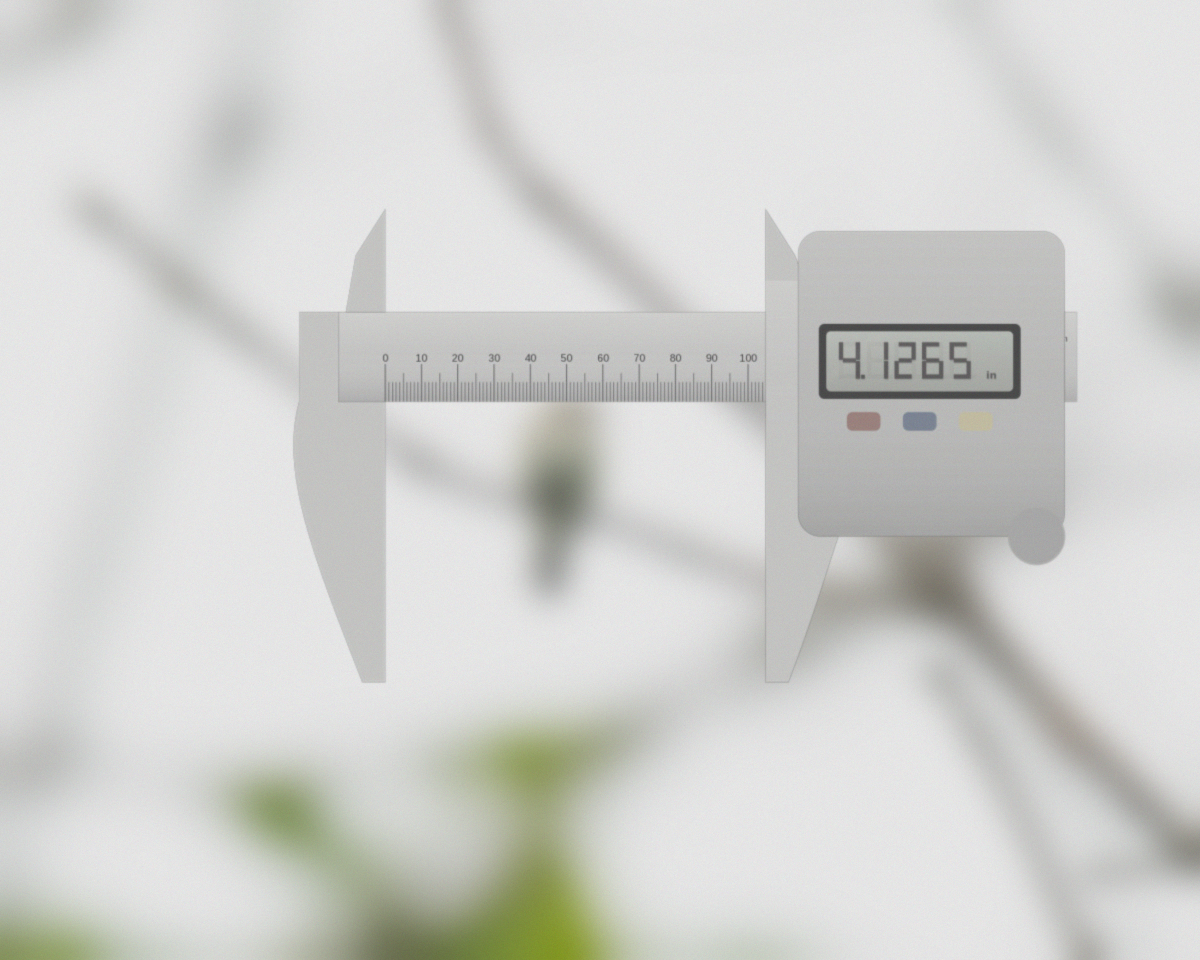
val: 4.1265 in
